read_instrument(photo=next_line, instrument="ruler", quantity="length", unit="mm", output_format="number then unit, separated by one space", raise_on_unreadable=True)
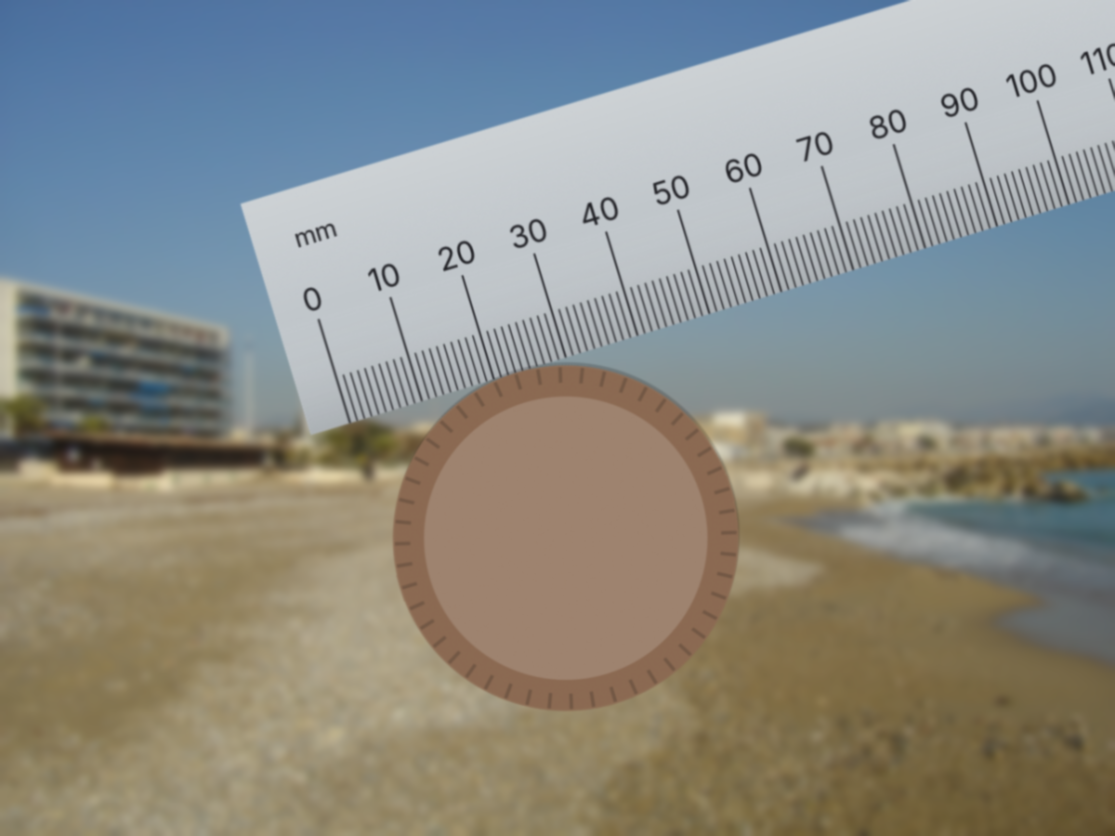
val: 46 mm
